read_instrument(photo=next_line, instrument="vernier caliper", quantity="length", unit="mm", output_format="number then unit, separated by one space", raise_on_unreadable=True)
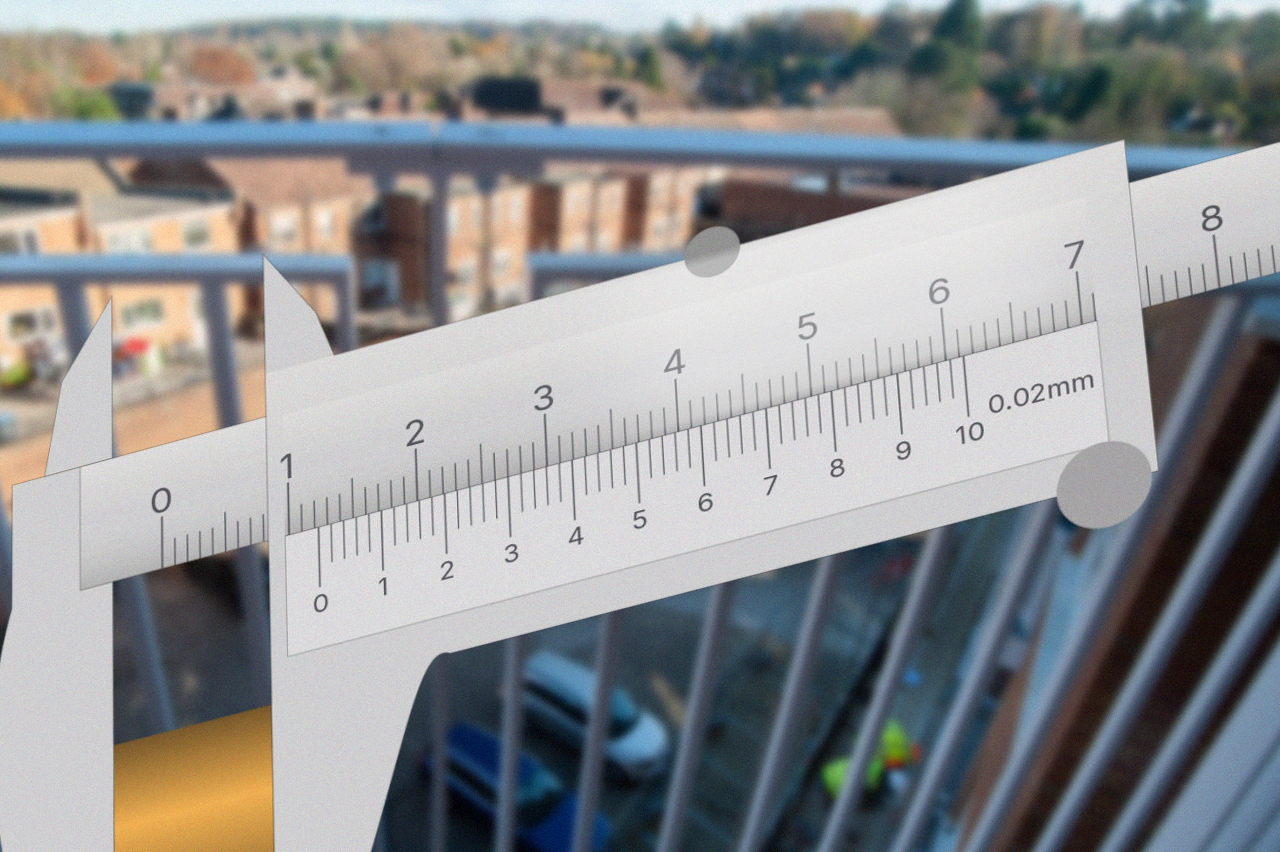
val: 12.3 mm
